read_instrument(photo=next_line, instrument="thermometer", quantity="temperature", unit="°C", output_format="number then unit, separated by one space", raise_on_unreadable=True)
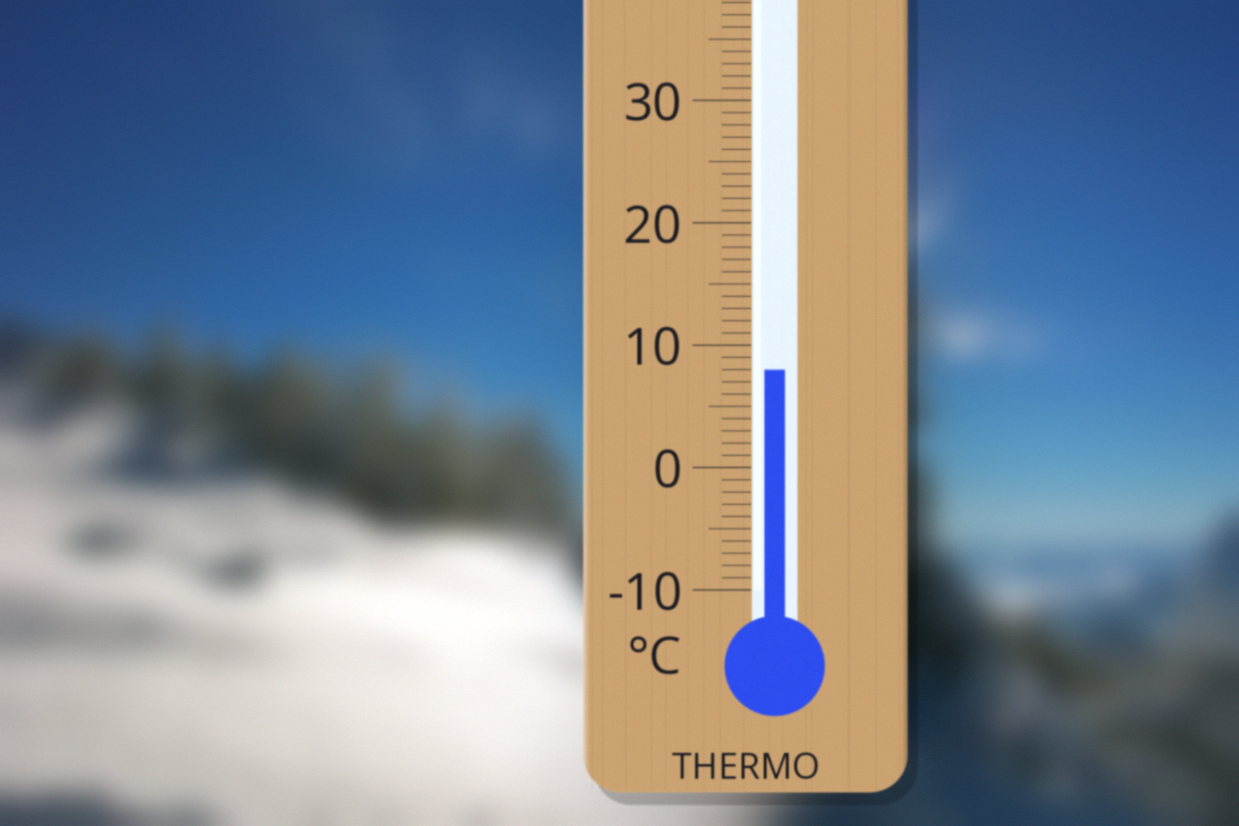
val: 8 °C
